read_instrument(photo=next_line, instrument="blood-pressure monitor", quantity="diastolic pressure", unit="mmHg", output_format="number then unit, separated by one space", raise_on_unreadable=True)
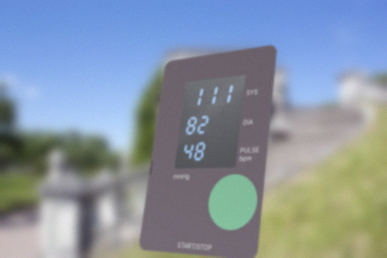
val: 82 mmHg
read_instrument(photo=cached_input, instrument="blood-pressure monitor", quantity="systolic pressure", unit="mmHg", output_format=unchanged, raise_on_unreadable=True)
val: 111 mmHg
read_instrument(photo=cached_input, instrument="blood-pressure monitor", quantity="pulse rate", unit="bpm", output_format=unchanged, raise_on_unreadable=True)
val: 48 bpm
